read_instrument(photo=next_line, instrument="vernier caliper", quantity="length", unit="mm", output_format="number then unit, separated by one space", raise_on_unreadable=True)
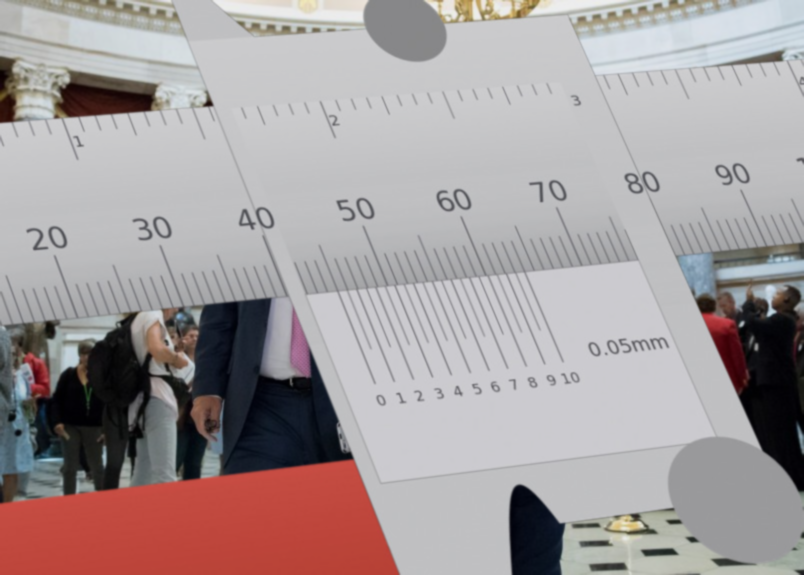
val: 45.0 mm
